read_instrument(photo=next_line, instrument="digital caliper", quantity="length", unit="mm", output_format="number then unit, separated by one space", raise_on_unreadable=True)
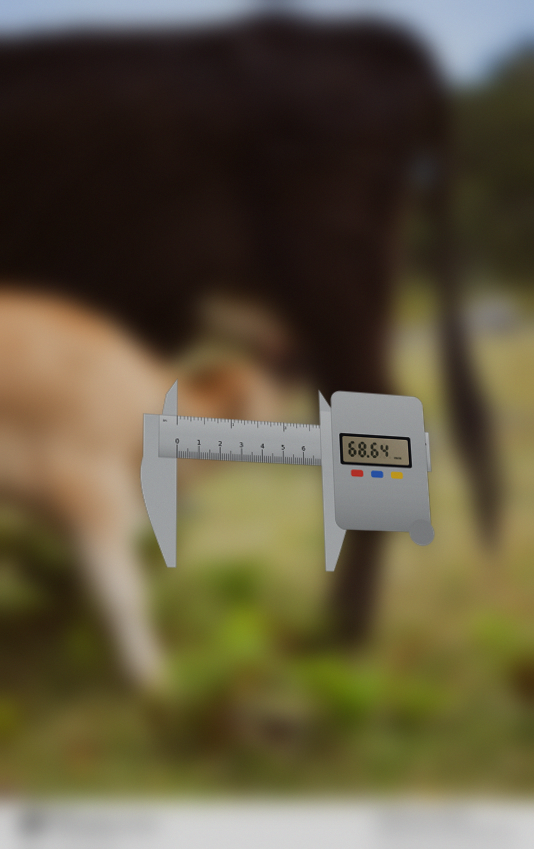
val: 68.64 mm
